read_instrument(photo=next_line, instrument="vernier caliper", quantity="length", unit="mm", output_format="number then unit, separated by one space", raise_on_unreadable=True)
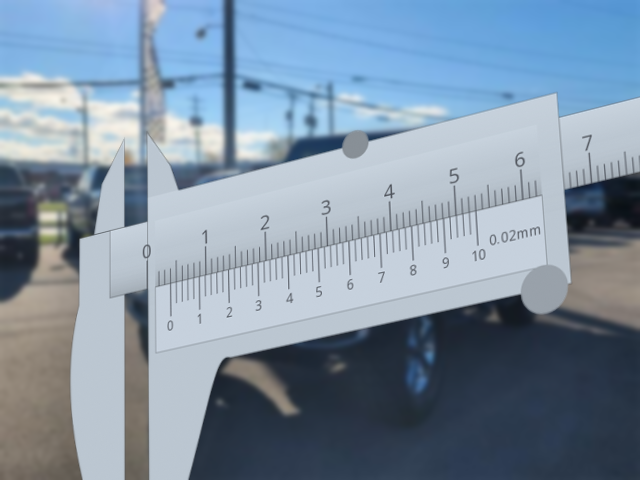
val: 4.0 mm
